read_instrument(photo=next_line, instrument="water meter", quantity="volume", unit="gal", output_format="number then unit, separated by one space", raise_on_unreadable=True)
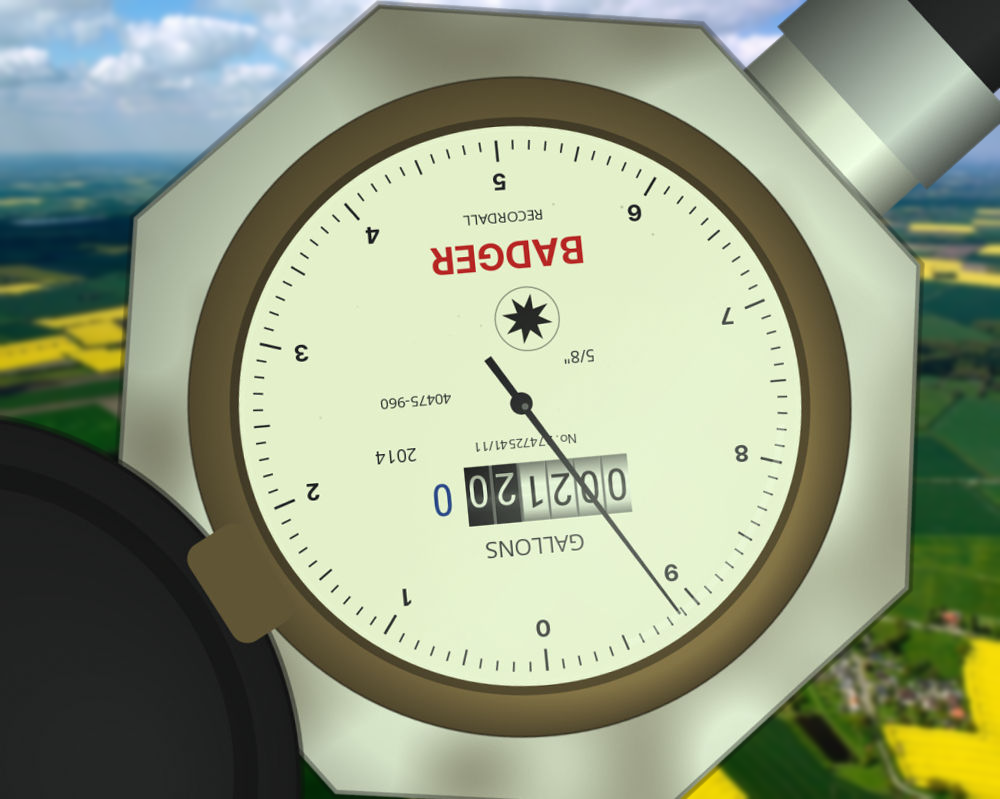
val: 21199.1 gal
